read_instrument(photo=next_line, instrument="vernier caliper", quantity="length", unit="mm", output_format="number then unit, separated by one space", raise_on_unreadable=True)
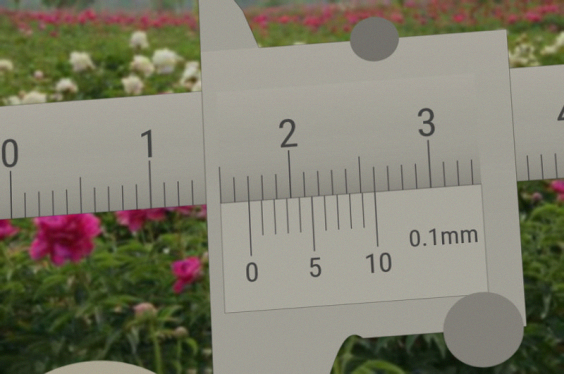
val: 17.0 mm
